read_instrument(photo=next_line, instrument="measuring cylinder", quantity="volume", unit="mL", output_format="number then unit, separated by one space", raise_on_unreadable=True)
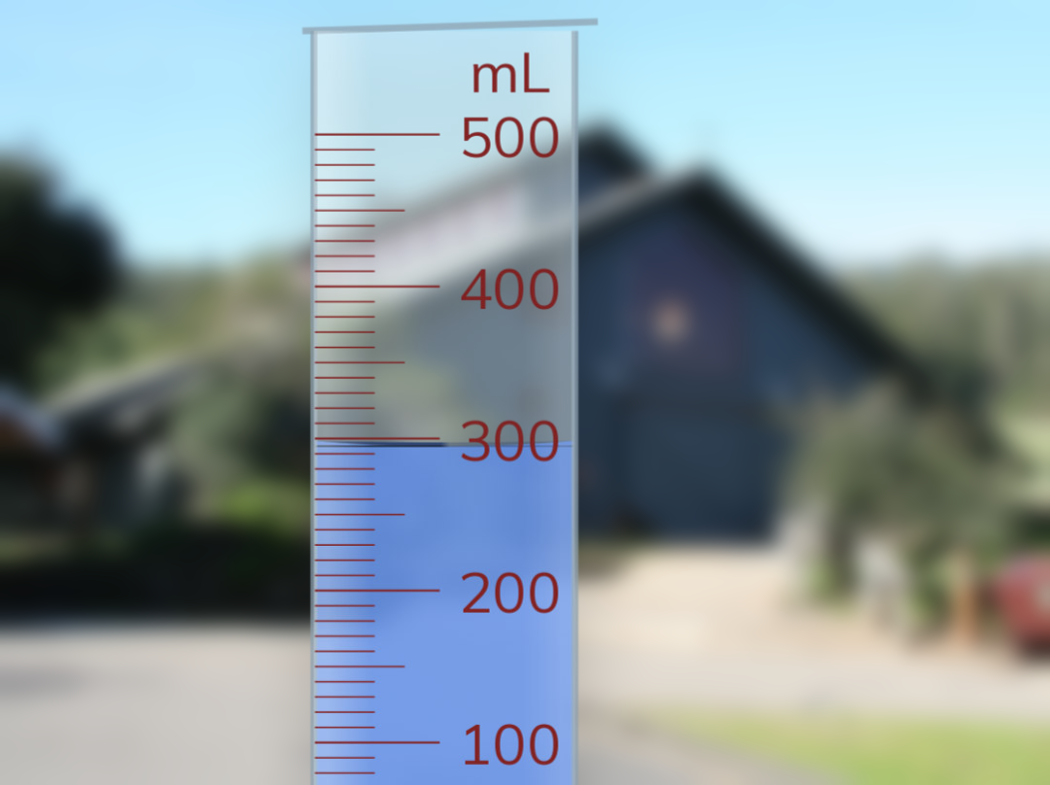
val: 295 mL
